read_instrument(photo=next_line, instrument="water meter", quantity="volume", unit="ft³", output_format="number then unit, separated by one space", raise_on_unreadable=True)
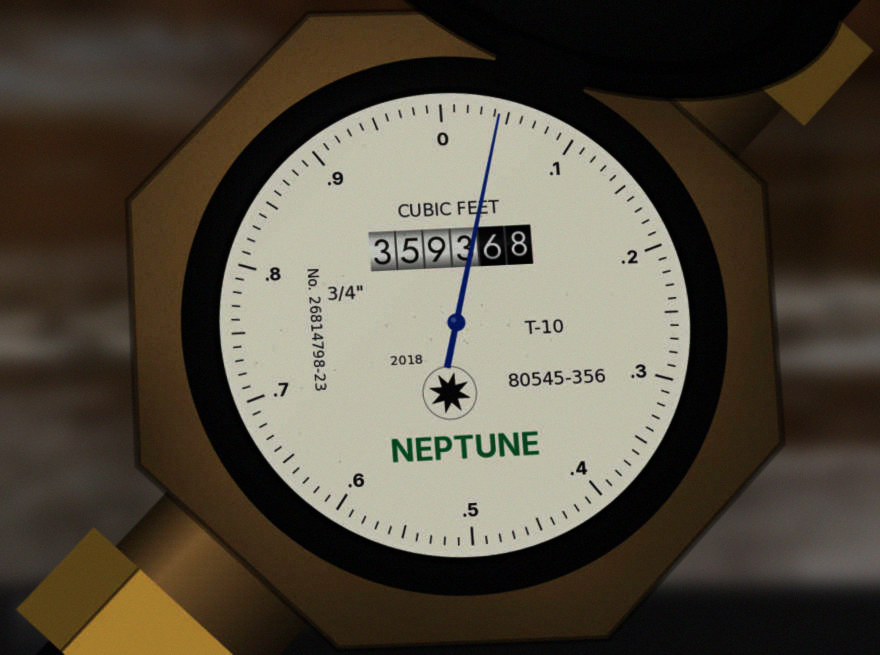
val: 359368.04 ft³
